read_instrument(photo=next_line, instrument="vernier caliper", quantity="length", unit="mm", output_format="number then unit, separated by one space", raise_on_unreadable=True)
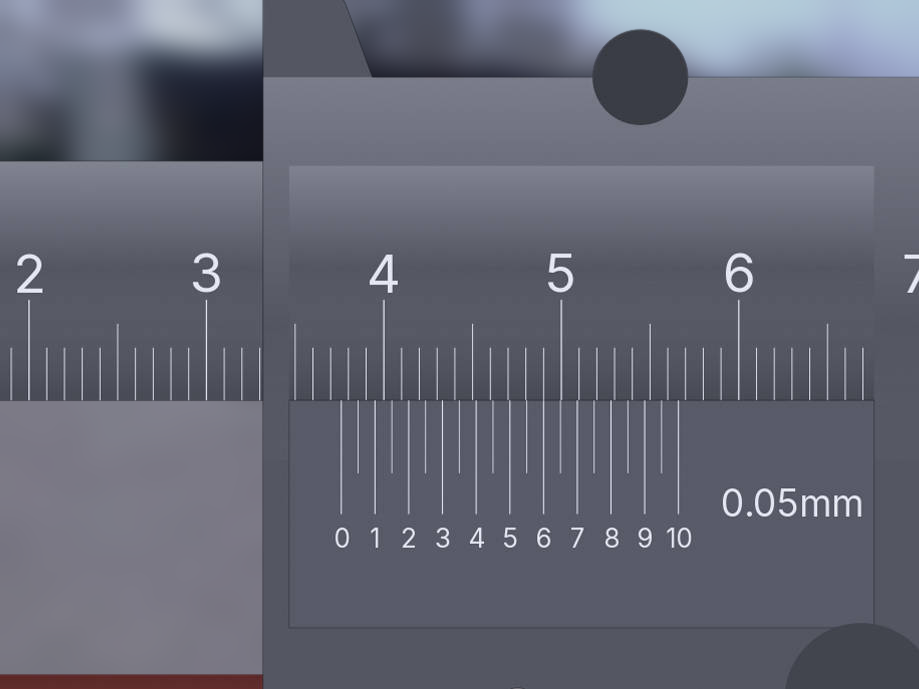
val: 37.6 mm
